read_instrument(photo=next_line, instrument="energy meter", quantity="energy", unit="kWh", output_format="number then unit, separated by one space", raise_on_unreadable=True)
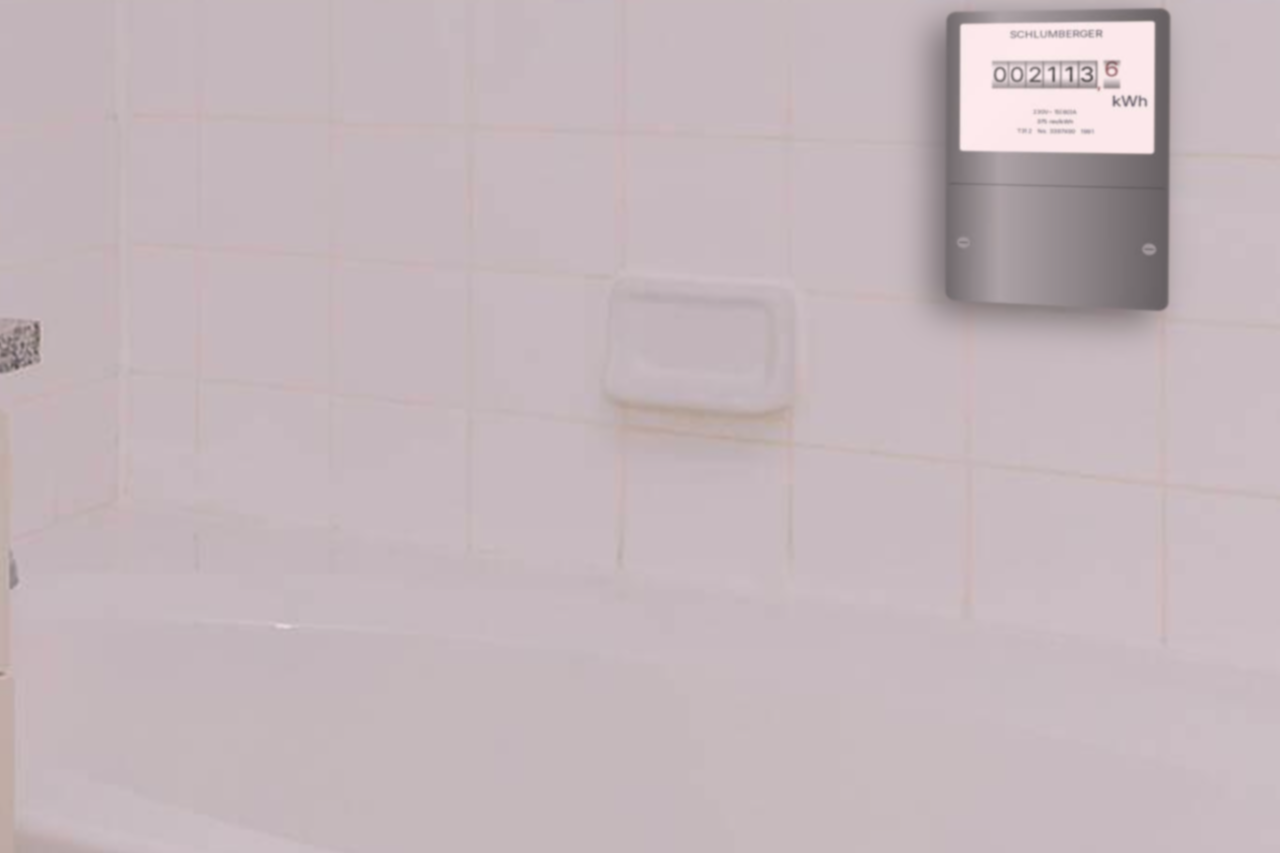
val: 2113.6 kWh
